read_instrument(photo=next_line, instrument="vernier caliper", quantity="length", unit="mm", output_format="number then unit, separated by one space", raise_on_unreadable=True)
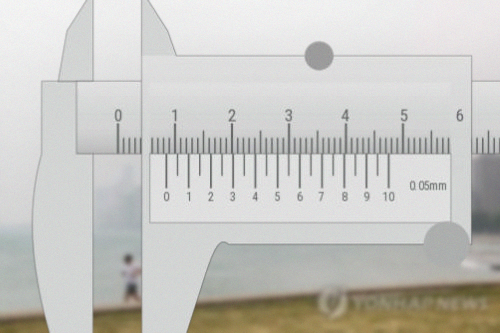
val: 8.5 mm
